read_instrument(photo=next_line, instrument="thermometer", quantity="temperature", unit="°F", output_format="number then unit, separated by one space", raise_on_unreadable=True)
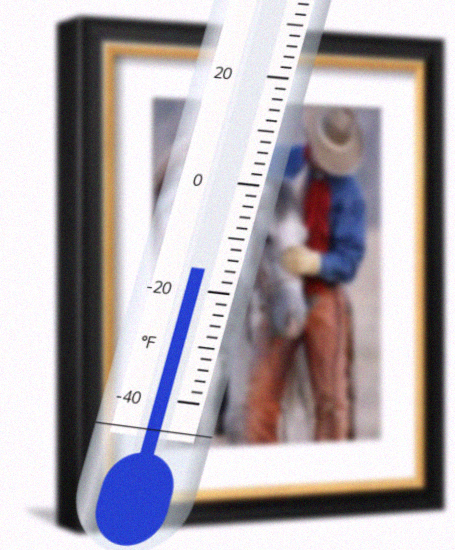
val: -16 °F
